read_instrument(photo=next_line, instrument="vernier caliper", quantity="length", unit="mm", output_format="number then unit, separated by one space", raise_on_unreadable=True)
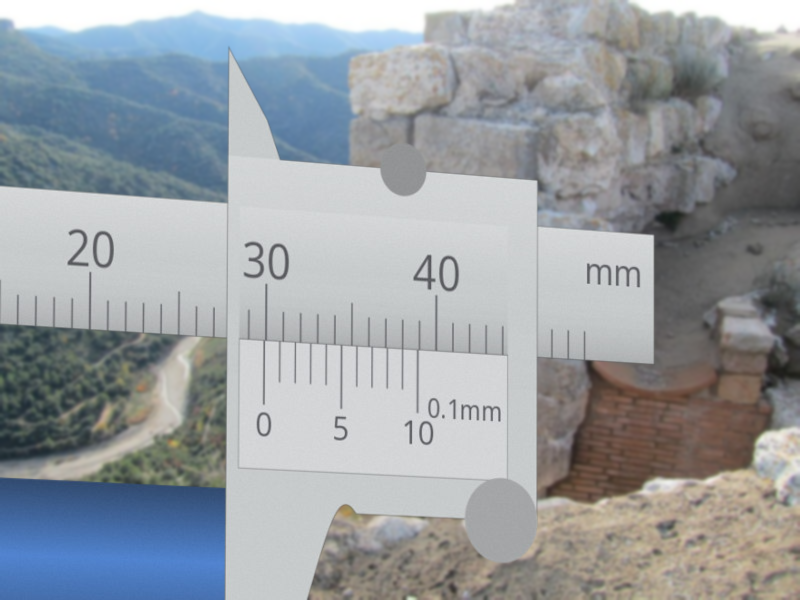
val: 29.9 mm
